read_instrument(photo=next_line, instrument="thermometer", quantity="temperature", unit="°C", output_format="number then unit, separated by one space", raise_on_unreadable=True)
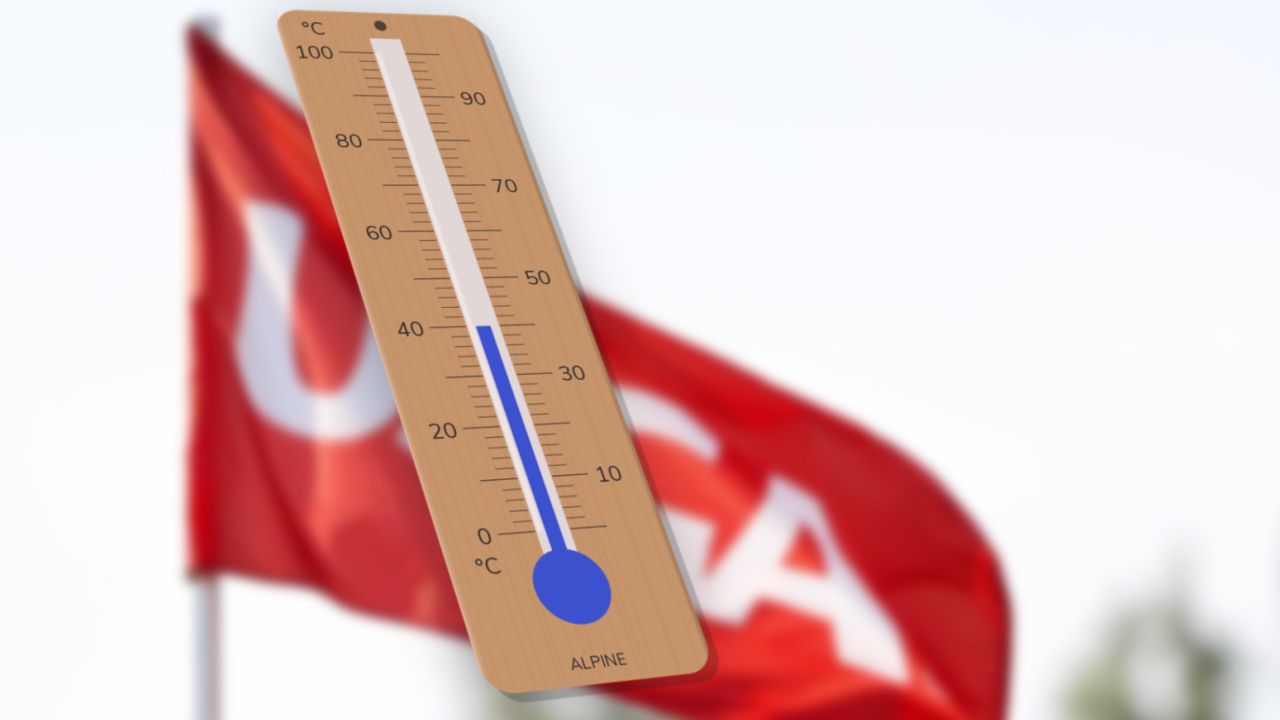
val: 40 °C
